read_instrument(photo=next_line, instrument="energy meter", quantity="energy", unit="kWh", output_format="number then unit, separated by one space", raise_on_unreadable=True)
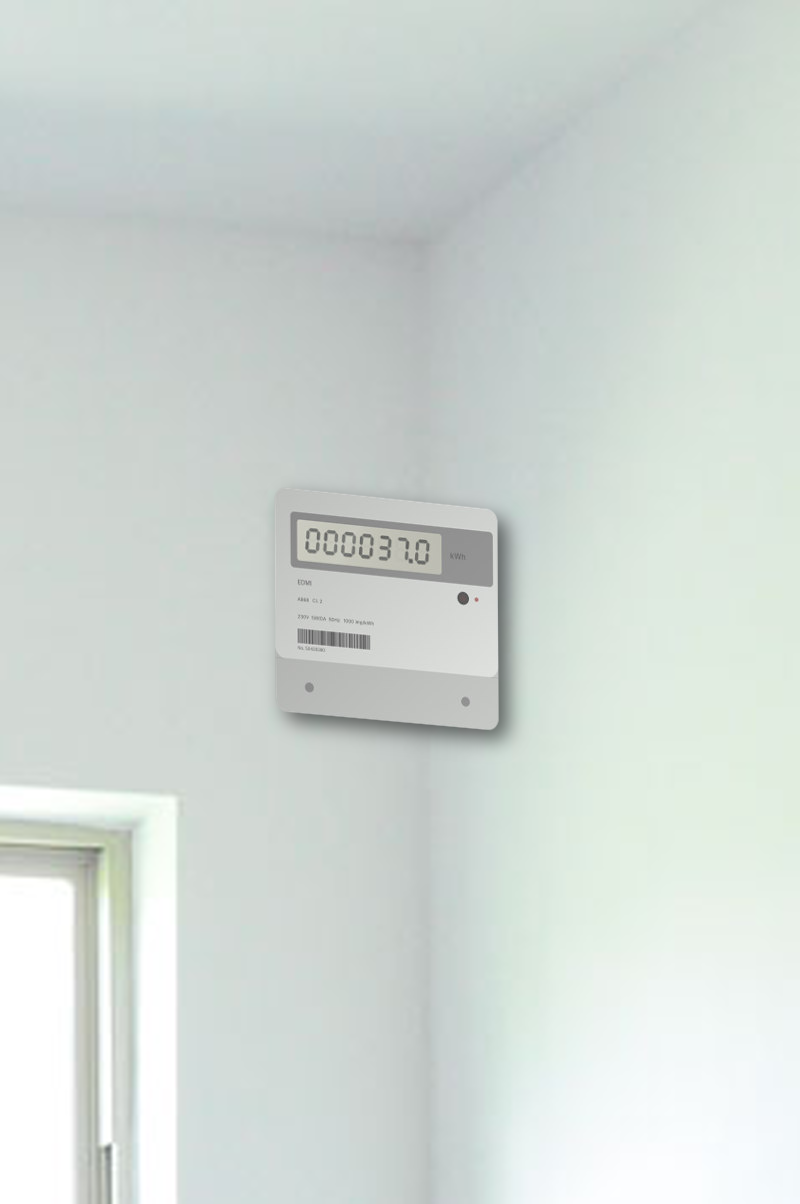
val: 37.0 kWh
